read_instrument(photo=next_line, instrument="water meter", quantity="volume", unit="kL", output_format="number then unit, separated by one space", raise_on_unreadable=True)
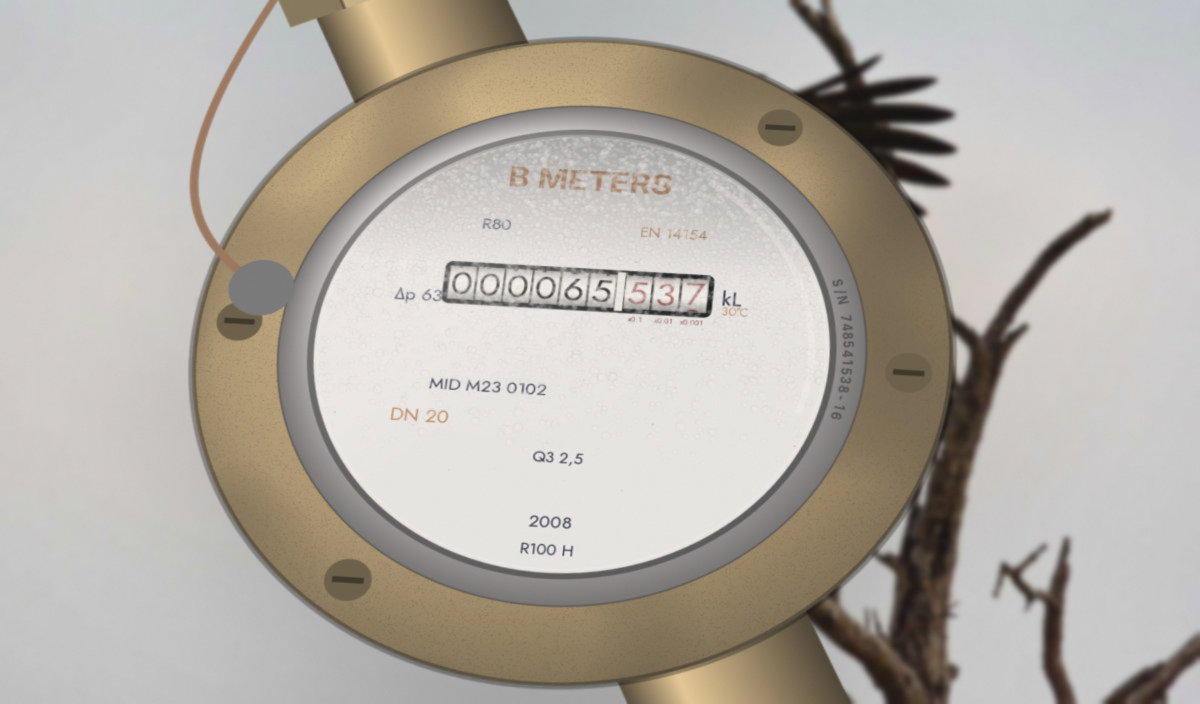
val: 65.537 kL
